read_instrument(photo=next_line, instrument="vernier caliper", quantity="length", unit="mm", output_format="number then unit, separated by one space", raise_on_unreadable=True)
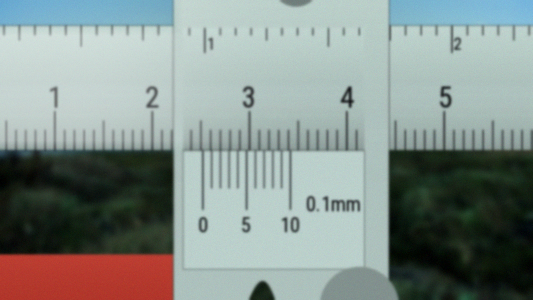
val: 25.2 mm
